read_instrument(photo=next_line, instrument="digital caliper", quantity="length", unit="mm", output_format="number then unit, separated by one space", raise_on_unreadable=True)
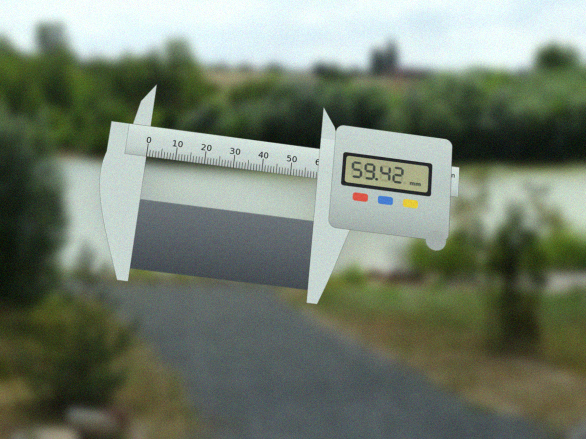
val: 59.42 mm
